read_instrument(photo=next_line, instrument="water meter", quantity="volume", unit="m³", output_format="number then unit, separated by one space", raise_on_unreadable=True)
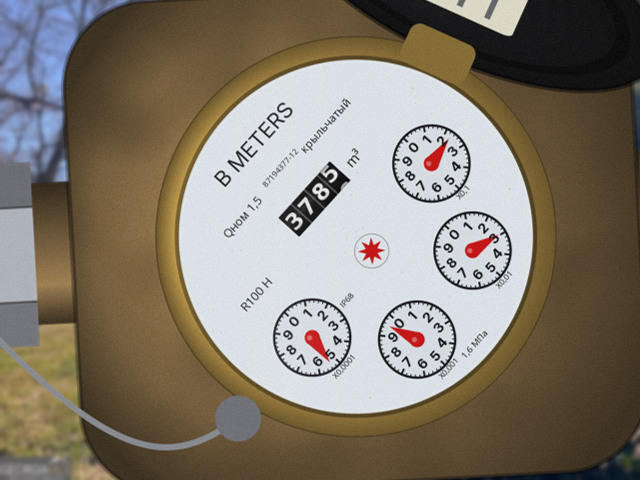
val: 3785.2295 m³
